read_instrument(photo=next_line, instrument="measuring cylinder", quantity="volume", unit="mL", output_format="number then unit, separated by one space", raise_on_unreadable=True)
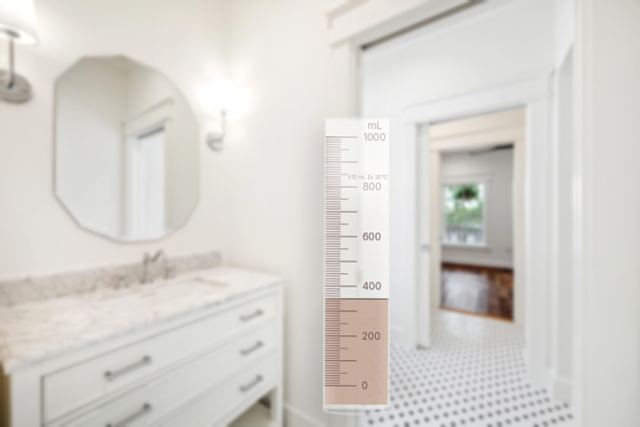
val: 350 mL
